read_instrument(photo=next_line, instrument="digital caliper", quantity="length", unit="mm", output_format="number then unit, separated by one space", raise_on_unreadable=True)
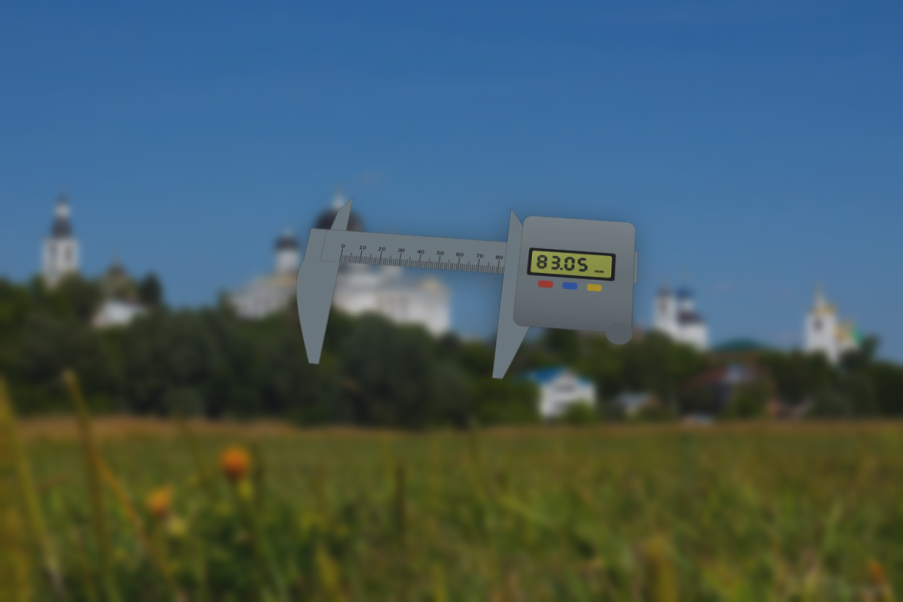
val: 83.05 mm
